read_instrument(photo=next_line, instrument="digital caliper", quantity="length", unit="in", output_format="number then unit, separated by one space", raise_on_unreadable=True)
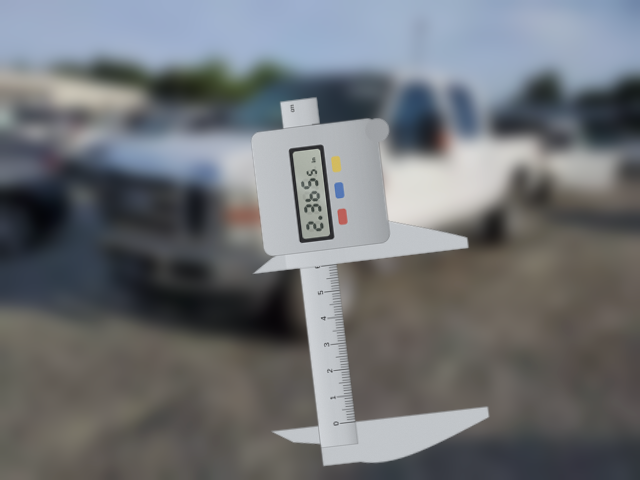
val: 2.3655 in
